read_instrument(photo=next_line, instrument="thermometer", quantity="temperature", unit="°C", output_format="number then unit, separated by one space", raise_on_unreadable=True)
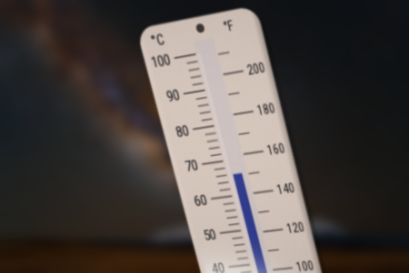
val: 66 °C
